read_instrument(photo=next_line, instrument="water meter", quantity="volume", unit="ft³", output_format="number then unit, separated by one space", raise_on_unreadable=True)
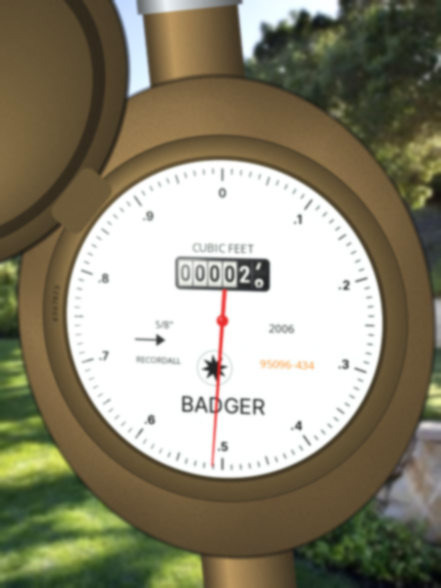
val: 27.51 ft³
